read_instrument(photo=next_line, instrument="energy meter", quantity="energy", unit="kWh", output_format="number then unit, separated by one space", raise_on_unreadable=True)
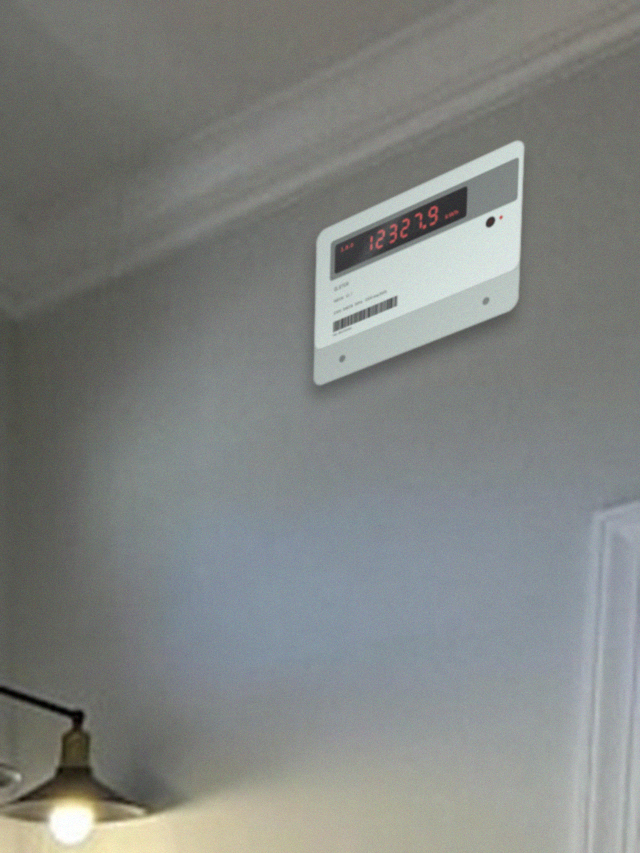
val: 12327.9 kWh
